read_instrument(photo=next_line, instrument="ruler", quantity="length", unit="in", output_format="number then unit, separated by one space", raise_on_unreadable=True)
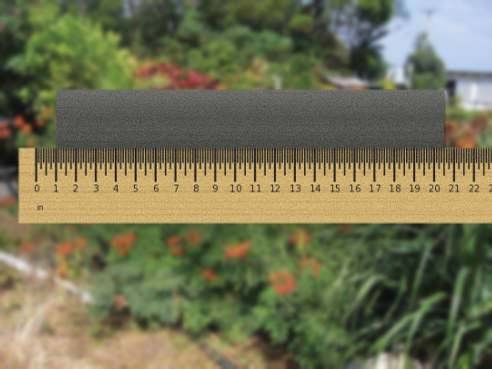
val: 19.5 in
